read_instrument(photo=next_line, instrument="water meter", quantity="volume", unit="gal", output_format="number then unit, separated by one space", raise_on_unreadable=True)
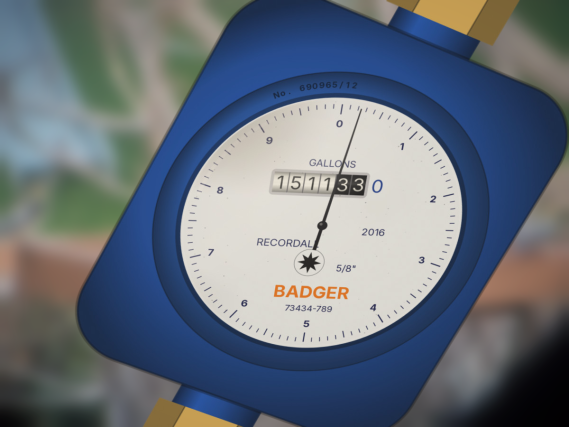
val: 1511330.2 gal
